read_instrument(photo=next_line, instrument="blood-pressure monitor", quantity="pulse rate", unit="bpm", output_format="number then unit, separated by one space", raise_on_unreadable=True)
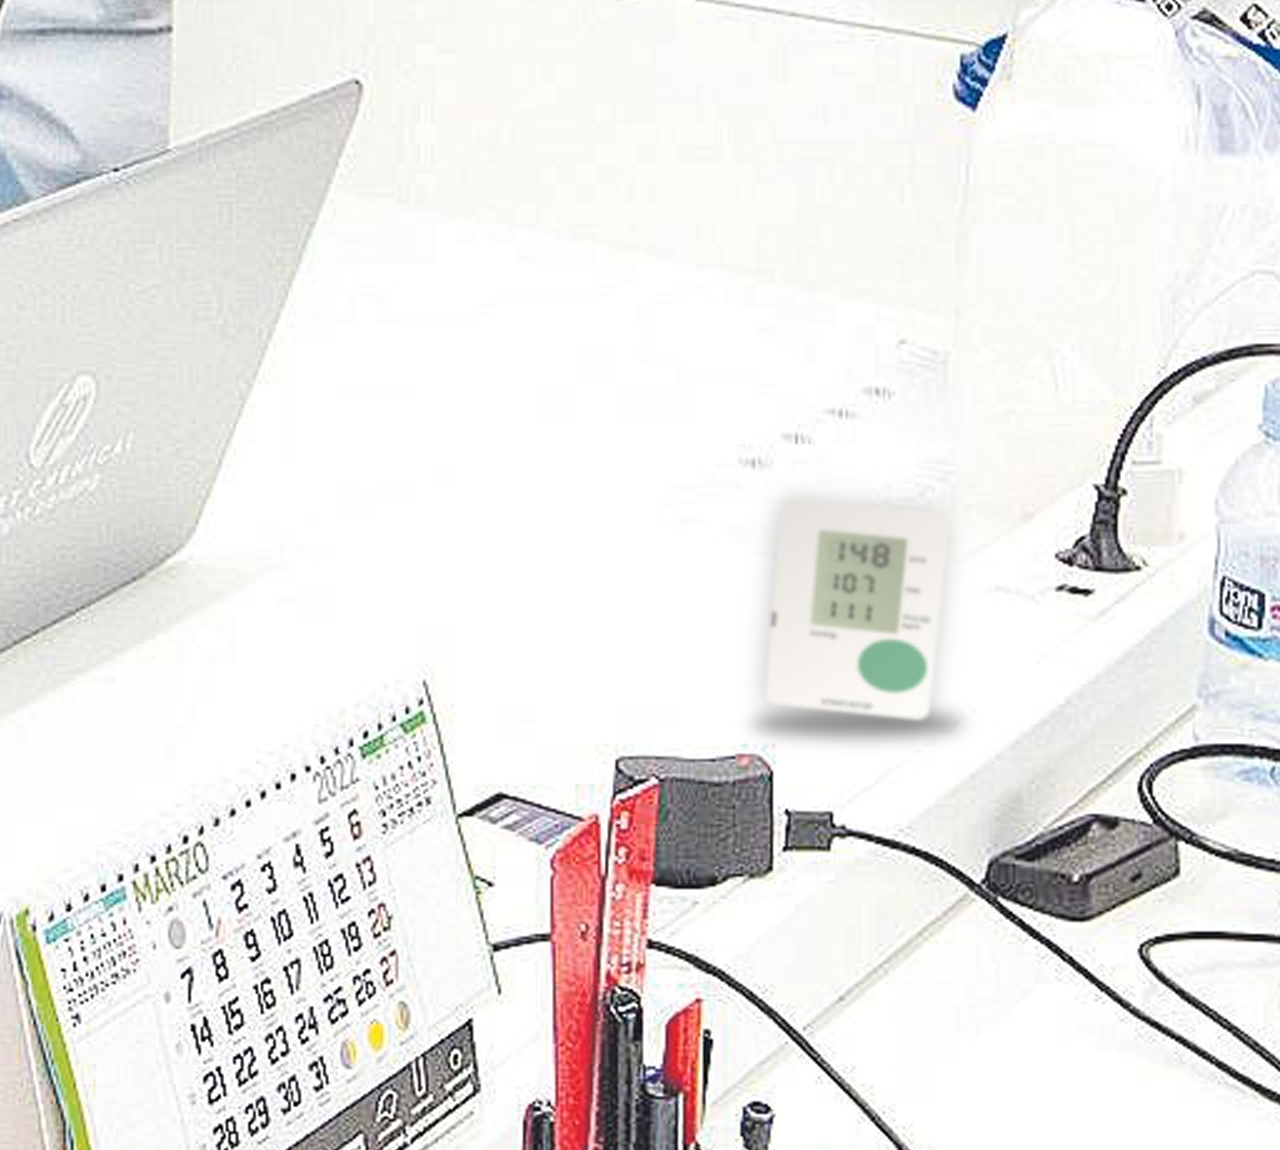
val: 111 bpm
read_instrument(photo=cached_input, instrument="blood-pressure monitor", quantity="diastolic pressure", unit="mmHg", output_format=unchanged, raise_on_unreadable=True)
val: 107 mmHg
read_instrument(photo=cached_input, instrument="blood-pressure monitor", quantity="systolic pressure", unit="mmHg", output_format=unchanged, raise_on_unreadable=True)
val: 148 mmHg
